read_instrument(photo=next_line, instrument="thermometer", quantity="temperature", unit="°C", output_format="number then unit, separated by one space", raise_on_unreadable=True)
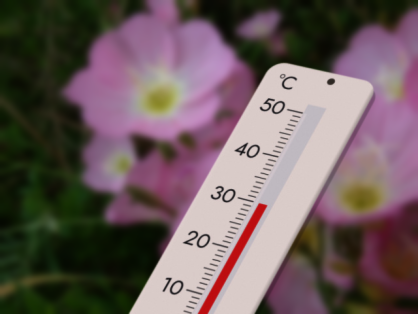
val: 30 °C
